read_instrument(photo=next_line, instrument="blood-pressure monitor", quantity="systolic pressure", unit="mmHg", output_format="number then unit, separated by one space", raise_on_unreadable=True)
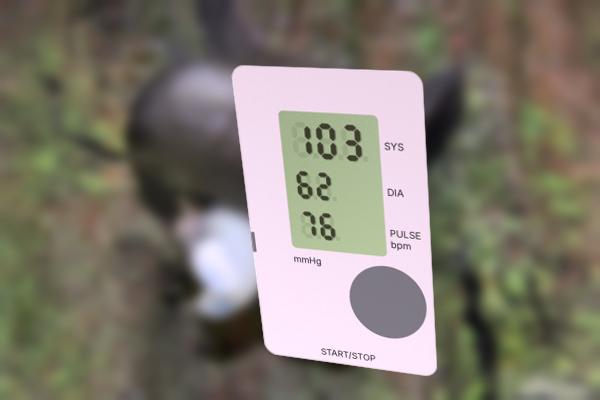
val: 103 mmHg
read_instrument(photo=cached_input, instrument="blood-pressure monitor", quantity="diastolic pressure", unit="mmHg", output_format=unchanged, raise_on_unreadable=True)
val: 62 mmHg
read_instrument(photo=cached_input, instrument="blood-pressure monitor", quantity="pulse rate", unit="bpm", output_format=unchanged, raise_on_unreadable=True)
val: 76 bpm
